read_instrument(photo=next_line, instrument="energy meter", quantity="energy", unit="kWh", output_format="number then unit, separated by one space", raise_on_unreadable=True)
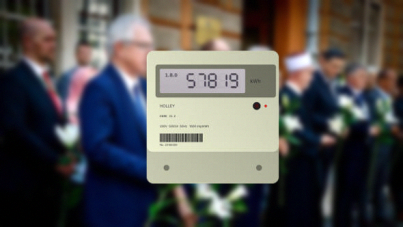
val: 57819 kWh
